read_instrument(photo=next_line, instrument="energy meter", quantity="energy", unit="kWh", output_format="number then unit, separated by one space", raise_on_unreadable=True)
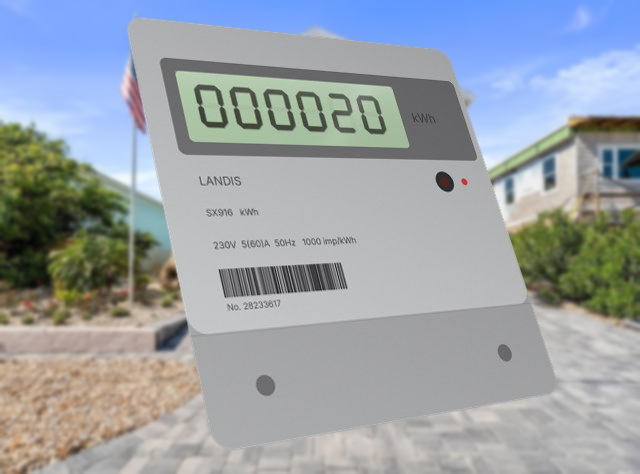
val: 20 kWh
